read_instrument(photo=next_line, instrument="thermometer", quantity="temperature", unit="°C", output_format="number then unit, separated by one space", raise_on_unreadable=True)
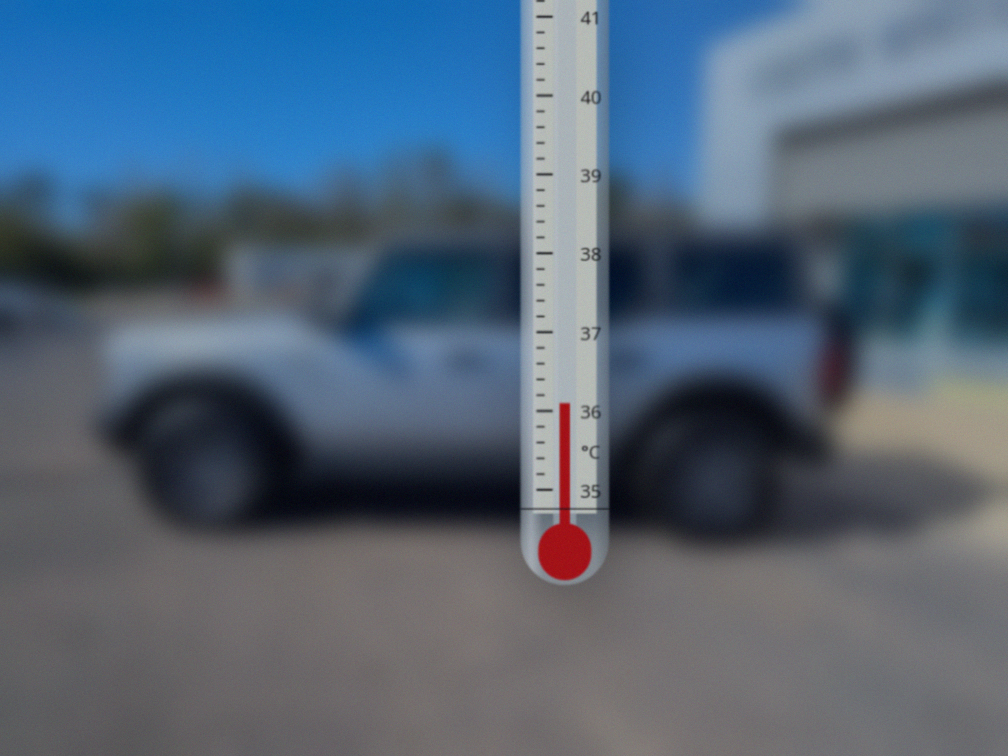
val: 36.1 °C
